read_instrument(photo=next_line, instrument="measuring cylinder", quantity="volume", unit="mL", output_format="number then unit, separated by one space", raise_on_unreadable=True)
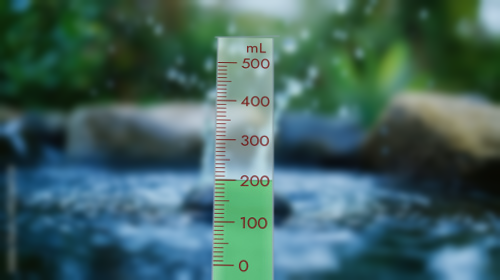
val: 200 mL
